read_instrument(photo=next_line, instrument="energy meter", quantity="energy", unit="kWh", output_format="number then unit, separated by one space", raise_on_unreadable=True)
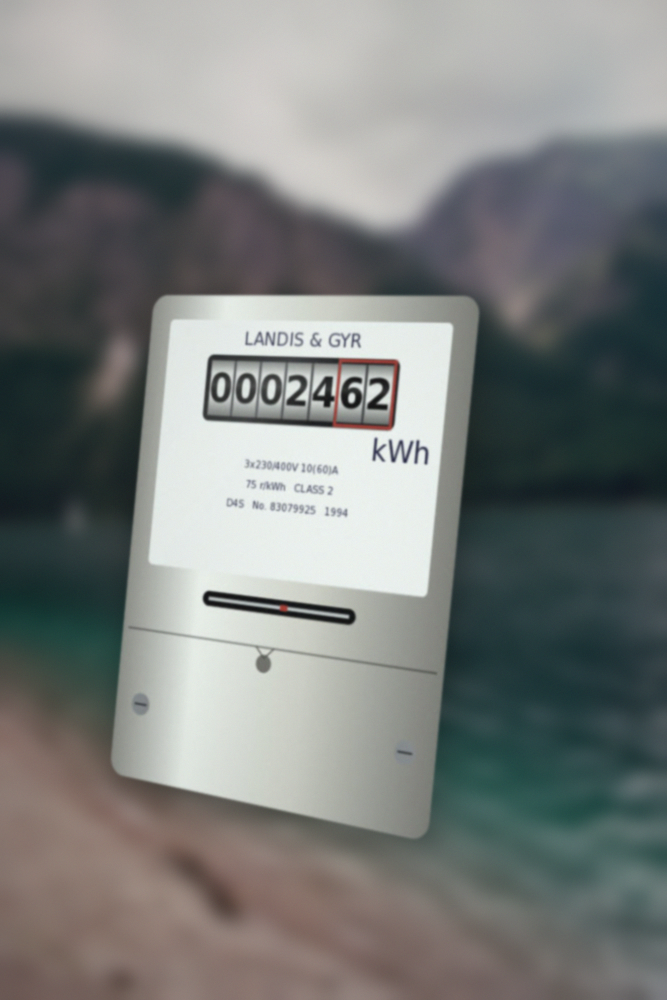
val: 24.62 kWh
